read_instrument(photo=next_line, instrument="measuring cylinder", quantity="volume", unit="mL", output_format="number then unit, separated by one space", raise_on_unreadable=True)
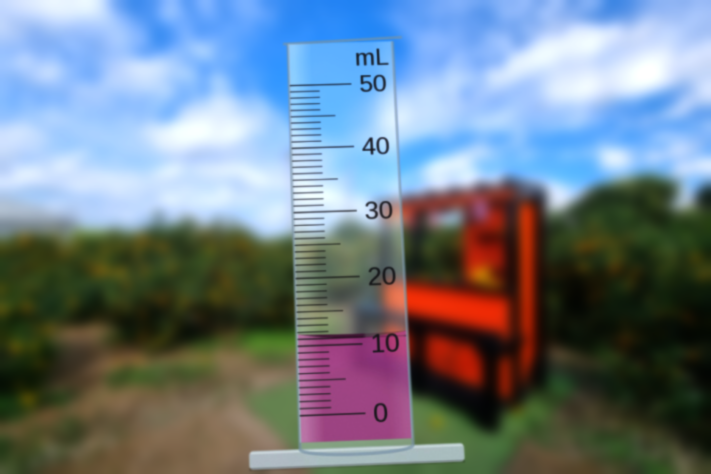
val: 11 mL
